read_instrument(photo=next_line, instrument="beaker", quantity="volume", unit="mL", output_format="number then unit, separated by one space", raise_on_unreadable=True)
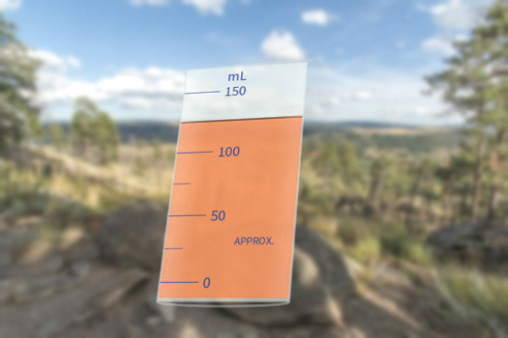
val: 125 mL
